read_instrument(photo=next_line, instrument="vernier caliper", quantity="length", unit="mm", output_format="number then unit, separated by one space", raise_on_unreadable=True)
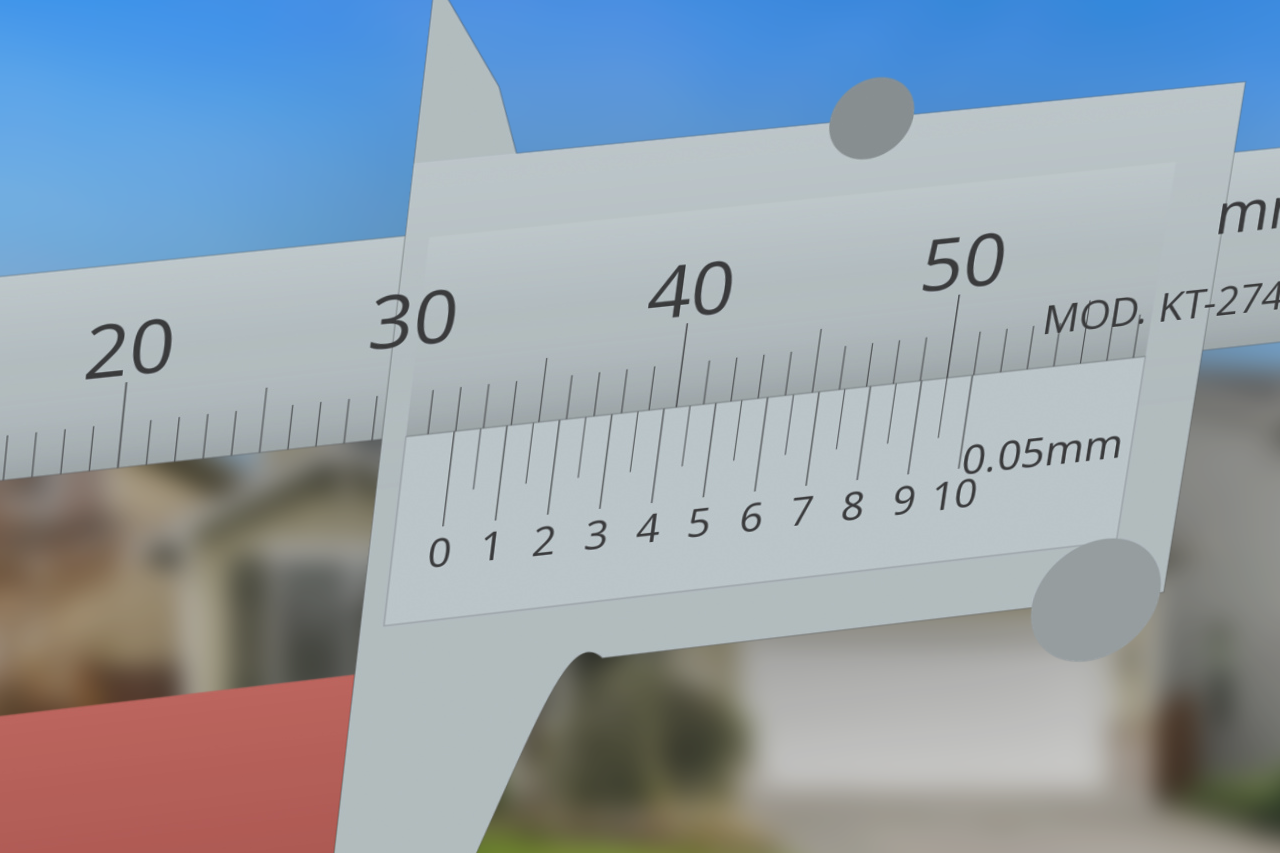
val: 31.95 mm
